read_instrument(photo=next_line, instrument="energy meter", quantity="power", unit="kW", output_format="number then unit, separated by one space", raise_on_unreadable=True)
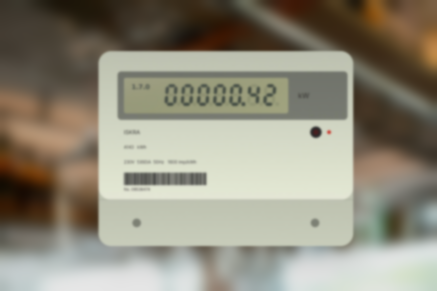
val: 0.42 kW
